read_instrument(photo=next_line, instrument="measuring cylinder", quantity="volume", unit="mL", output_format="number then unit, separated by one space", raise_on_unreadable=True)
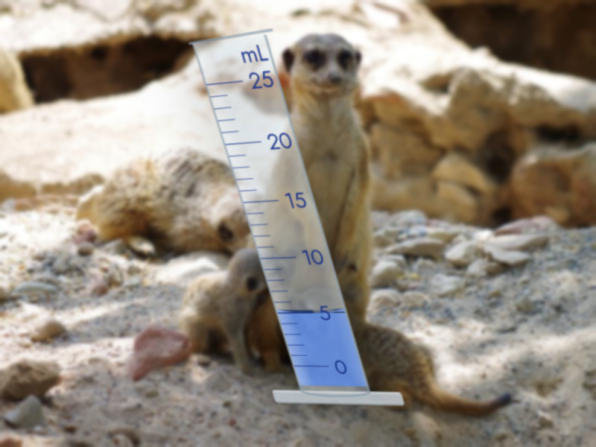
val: 5 mL
